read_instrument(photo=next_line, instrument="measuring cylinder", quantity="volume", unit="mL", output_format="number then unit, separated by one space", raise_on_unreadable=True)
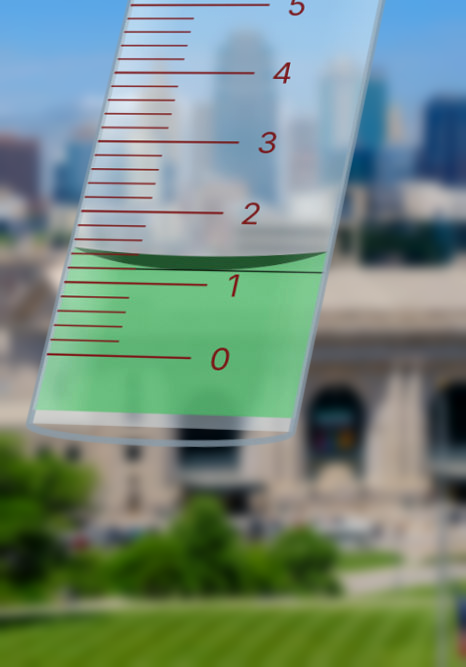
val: 1.2 mL
